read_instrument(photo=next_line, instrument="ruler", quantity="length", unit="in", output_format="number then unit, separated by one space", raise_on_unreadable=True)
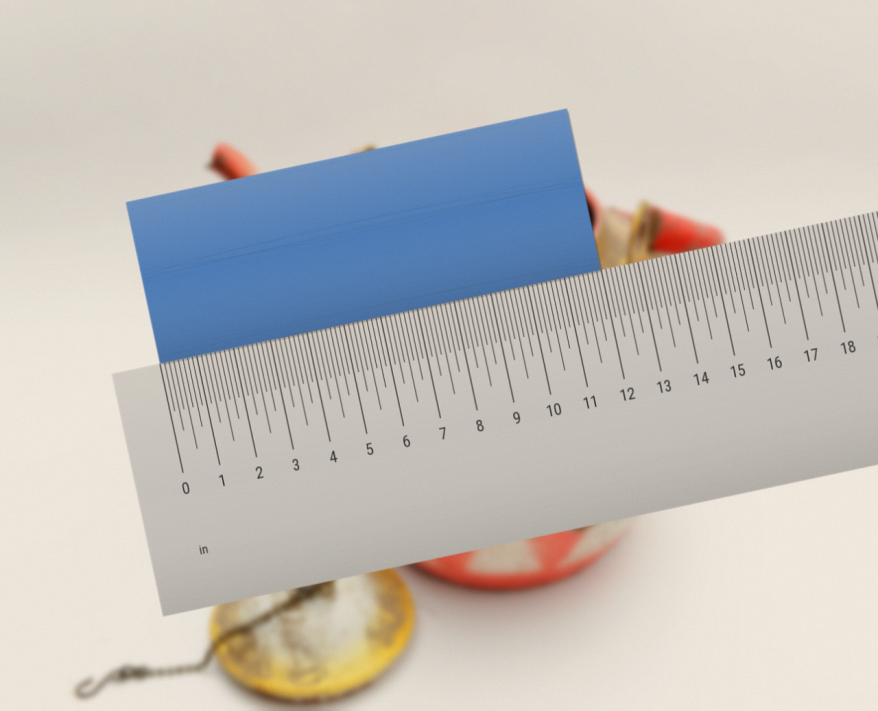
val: 12 in
